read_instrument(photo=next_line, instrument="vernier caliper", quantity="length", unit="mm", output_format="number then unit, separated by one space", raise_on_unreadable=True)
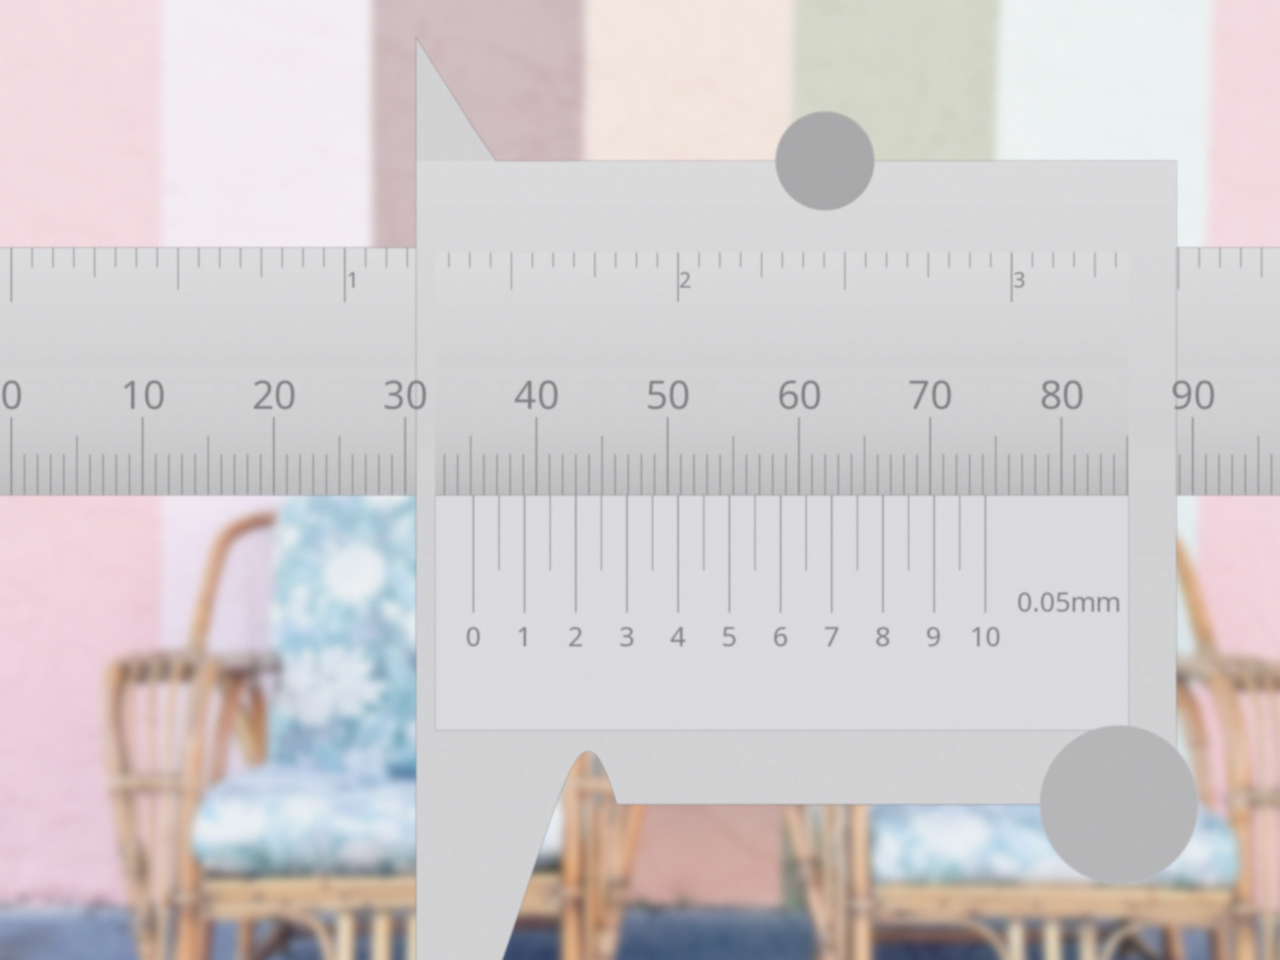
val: 35.2 mm
